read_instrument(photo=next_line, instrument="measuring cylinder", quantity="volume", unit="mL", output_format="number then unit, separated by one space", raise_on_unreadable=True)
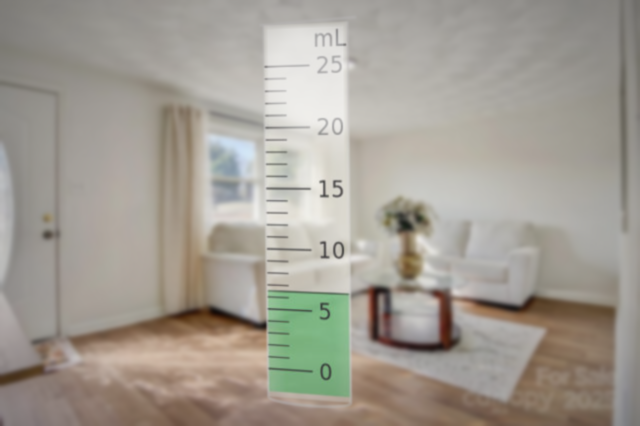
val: 6.5 mL
